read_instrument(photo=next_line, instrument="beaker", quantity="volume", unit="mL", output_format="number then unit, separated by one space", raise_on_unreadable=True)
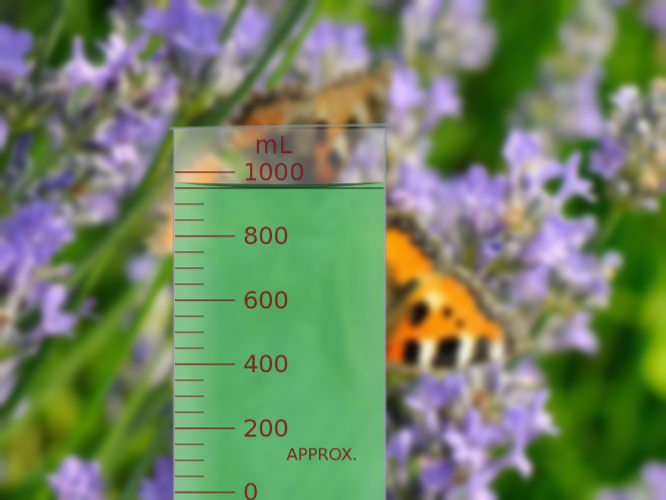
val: 950 mL
